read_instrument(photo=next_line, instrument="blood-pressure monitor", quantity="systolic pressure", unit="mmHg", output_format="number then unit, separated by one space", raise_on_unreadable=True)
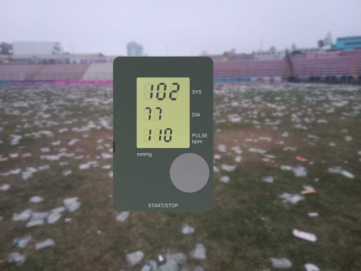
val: 102 mmHg
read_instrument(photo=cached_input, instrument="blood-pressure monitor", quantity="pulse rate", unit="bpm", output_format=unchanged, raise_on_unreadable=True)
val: 110 bpm
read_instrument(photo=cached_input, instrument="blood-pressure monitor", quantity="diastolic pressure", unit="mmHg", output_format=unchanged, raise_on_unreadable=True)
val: 77 mmHg
